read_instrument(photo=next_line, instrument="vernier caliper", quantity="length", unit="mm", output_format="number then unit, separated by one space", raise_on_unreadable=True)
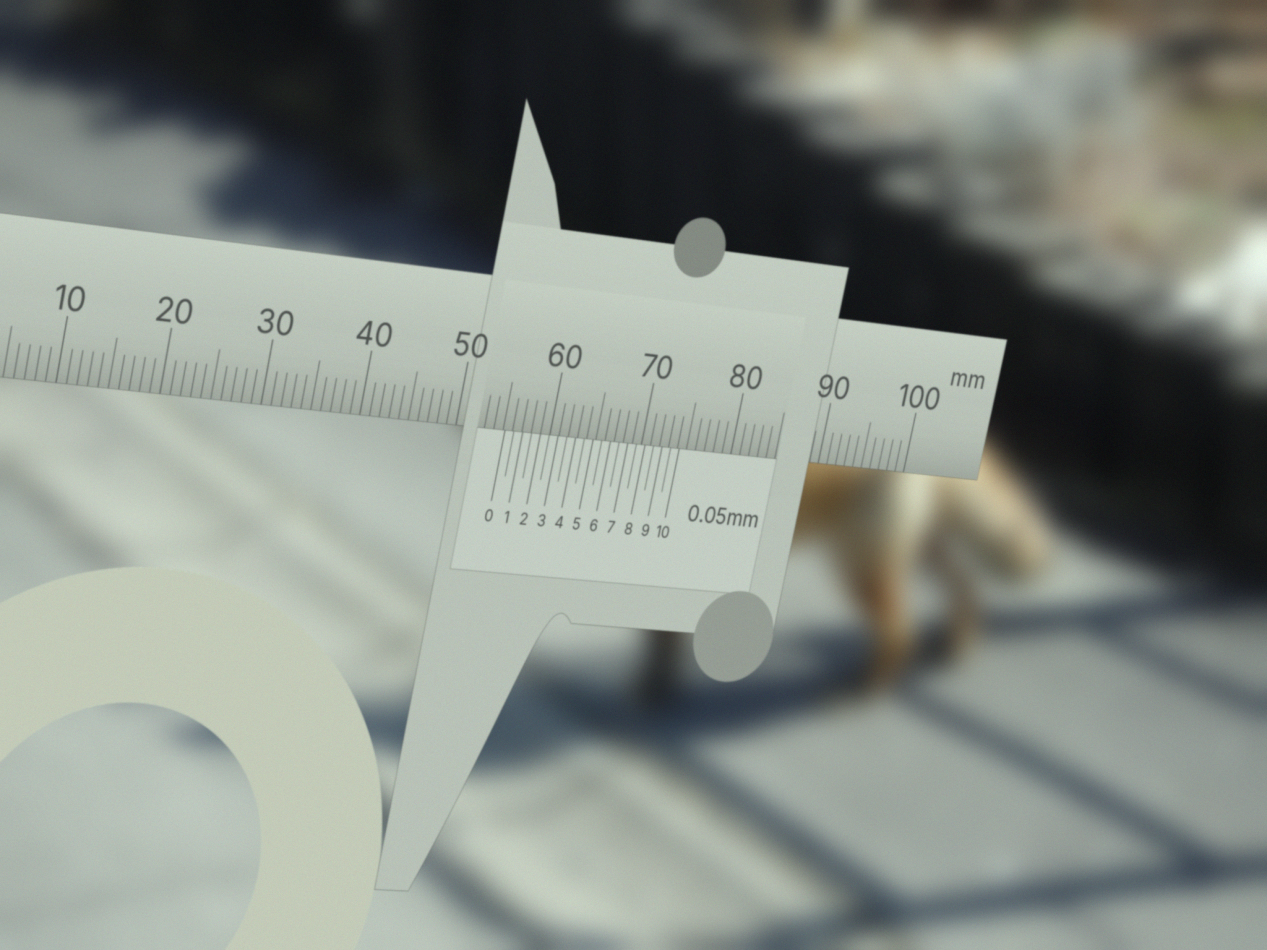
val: 55.2 mm
